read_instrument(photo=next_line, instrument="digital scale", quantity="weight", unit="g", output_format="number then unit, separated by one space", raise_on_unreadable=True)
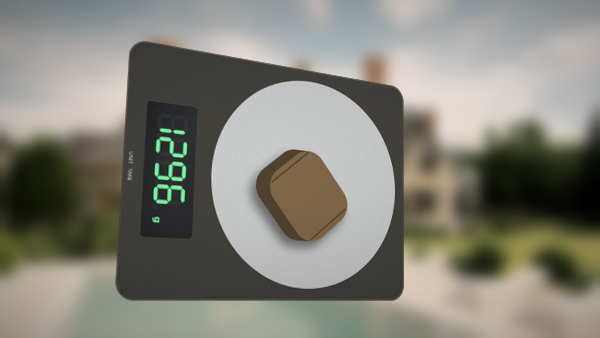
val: 1296 g
